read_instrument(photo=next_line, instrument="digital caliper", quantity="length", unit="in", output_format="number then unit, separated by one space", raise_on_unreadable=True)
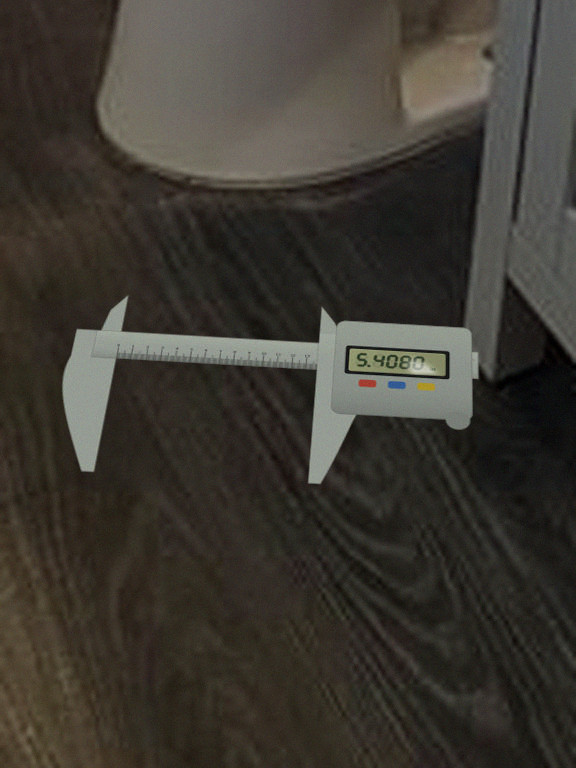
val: 5.4080 in
